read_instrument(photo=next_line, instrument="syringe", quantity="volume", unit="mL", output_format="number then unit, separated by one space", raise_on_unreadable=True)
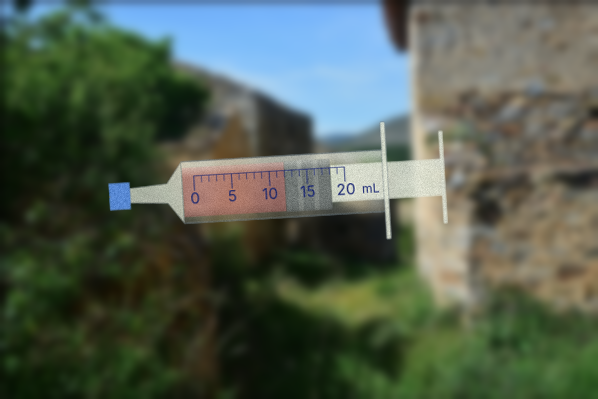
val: 12 mL
